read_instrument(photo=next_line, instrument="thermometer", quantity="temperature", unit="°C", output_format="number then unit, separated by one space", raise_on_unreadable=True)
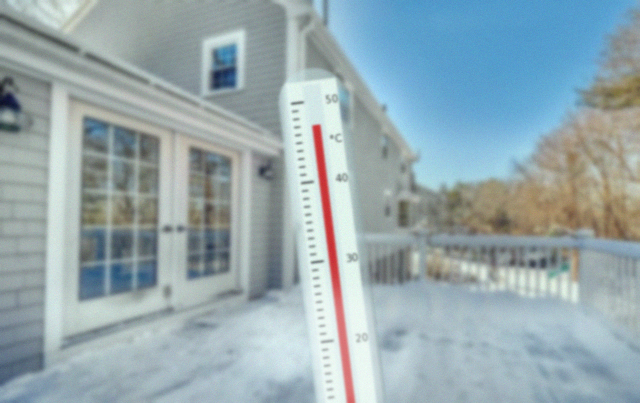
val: 47 °C
